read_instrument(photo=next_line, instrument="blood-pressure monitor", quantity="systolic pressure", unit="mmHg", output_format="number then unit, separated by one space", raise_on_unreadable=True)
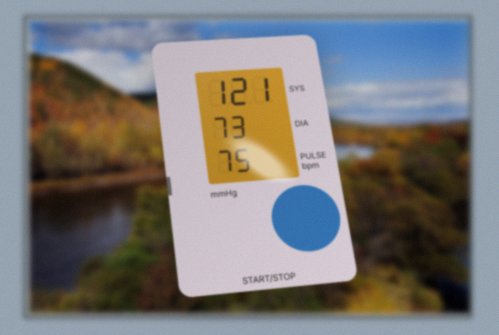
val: 121 mmHg
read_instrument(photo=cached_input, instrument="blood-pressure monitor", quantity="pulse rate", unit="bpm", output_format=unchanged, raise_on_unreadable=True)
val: 75 bpm
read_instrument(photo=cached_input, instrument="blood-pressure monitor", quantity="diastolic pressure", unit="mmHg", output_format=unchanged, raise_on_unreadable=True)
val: 73 mmHg
